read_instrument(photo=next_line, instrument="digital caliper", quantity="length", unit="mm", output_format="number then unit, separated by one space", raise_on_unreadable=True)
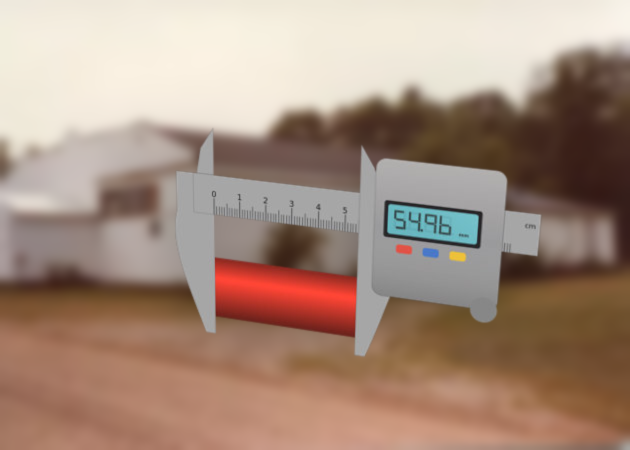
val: 54.96 mm
